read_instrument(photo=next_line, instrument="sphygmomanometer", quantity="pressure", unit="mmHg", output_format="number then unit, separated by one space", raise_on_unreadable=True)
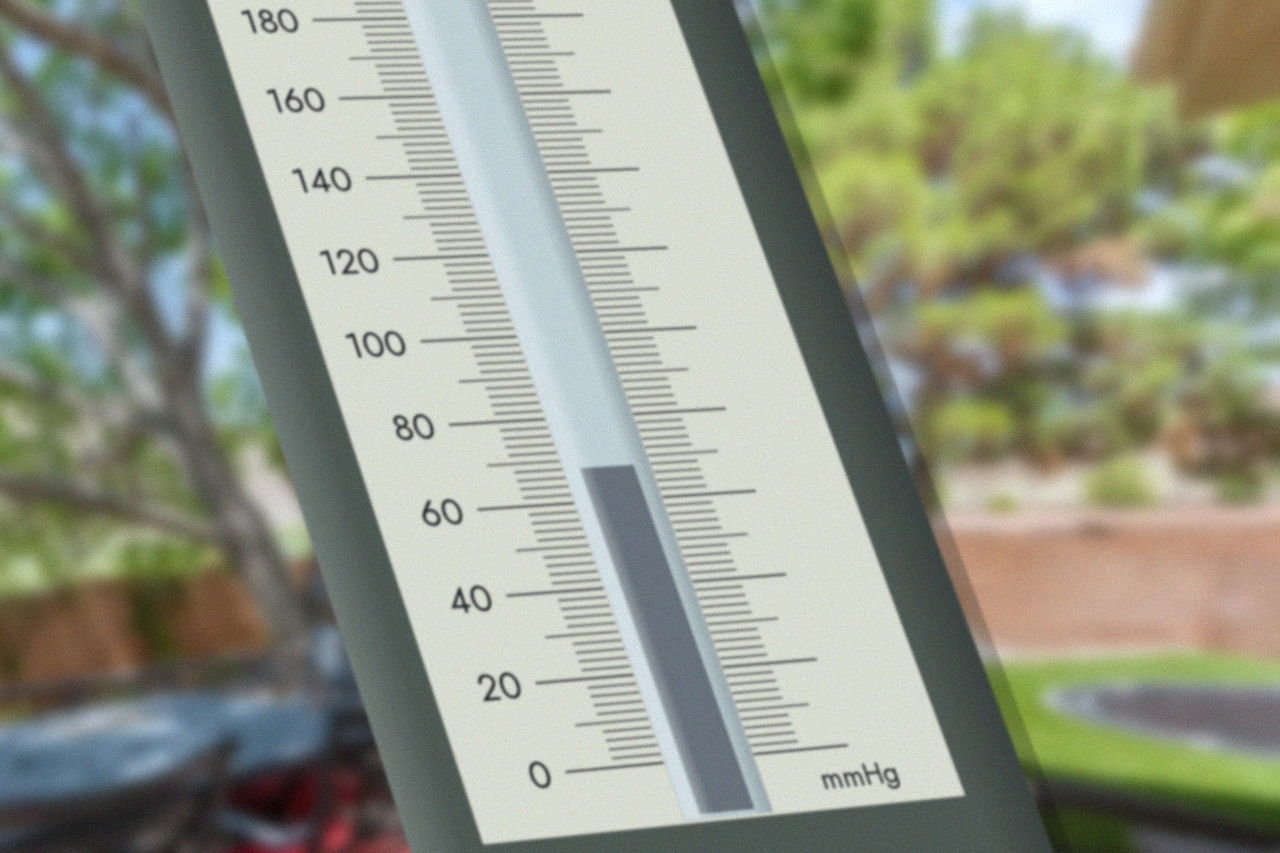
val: 68 mmHg
